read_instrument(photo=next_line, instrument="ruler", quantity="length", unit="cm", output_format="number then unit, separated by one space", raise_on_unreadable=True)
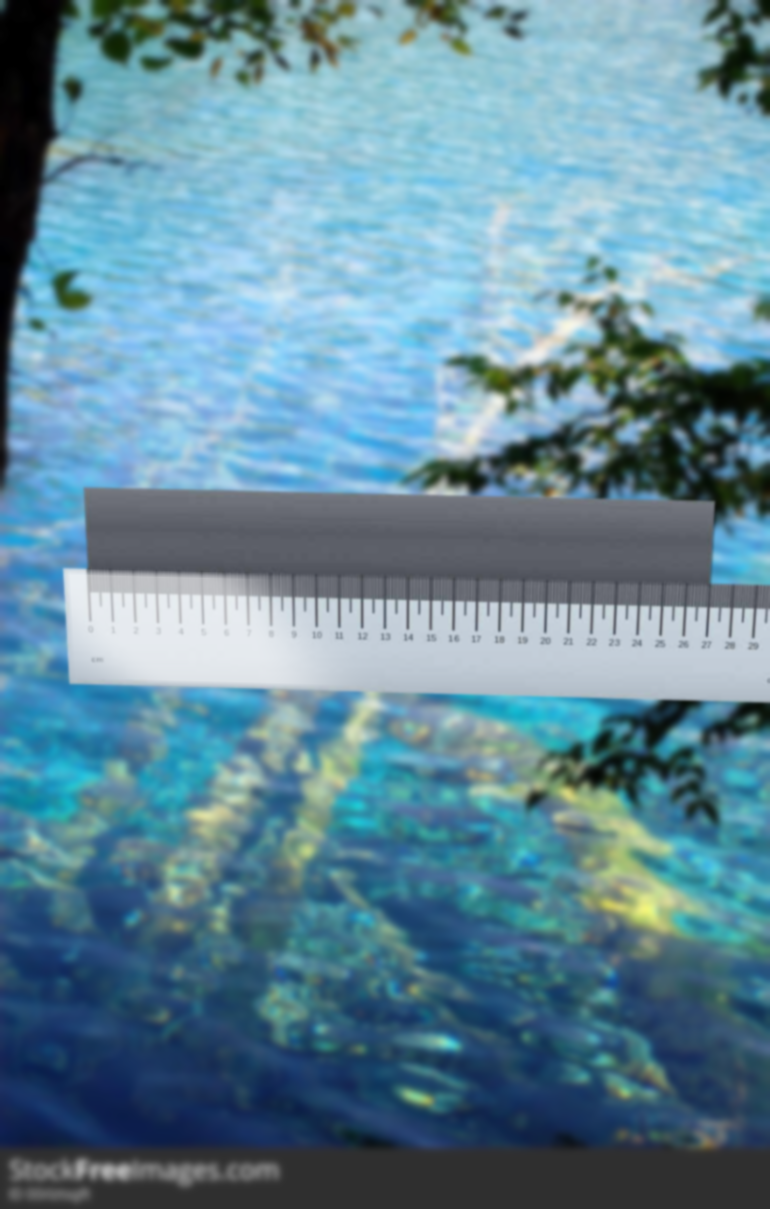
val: 27 cm
